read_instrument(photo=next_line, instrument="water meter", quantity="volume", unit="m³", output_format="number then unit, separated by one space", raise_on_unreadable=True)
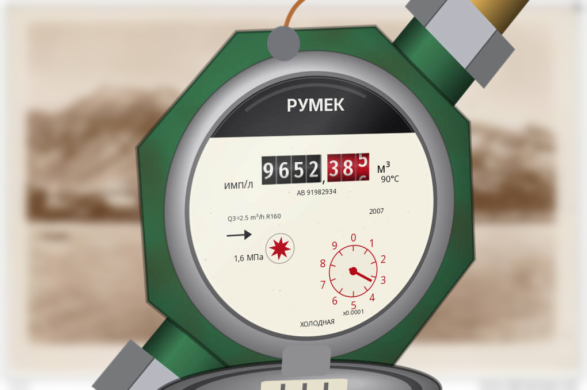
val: 9652.3853 m³
